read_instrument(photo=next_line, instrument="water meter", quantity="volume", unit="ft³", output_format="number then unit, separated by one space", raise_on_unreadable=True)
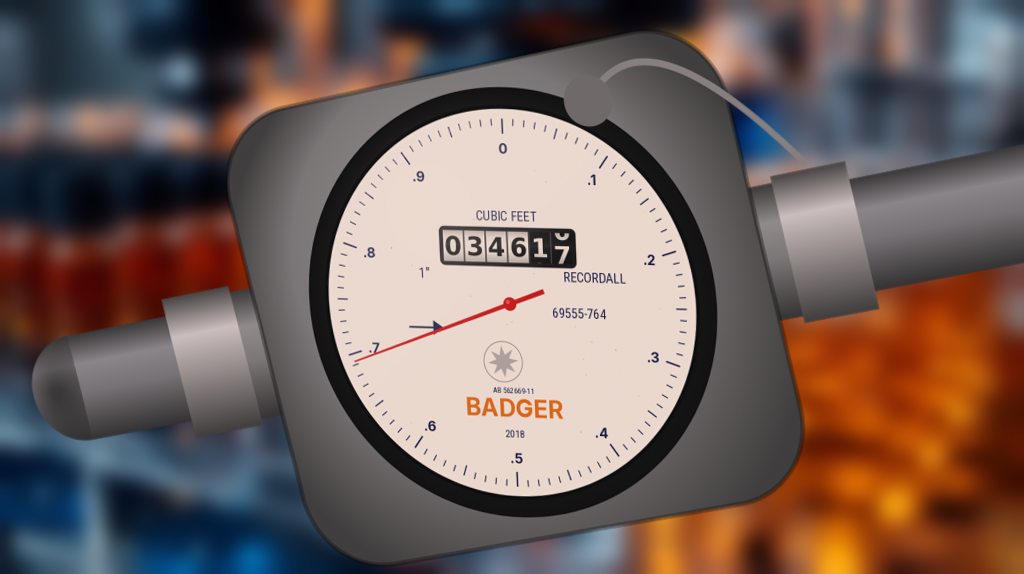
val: 34616.69 ft³
